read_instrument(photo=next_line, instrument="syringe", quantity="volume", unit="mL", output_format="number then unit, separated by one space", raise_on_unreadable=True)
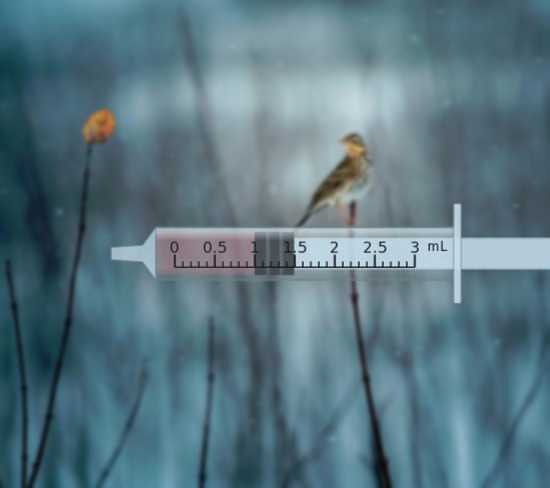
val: 1 mL
